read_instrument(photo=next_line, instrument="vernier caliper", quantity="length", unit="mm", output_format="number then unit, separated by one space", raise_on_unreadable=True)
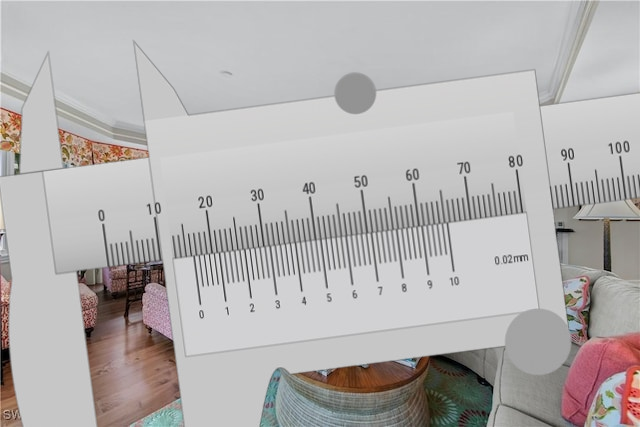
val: 16.5 mm
